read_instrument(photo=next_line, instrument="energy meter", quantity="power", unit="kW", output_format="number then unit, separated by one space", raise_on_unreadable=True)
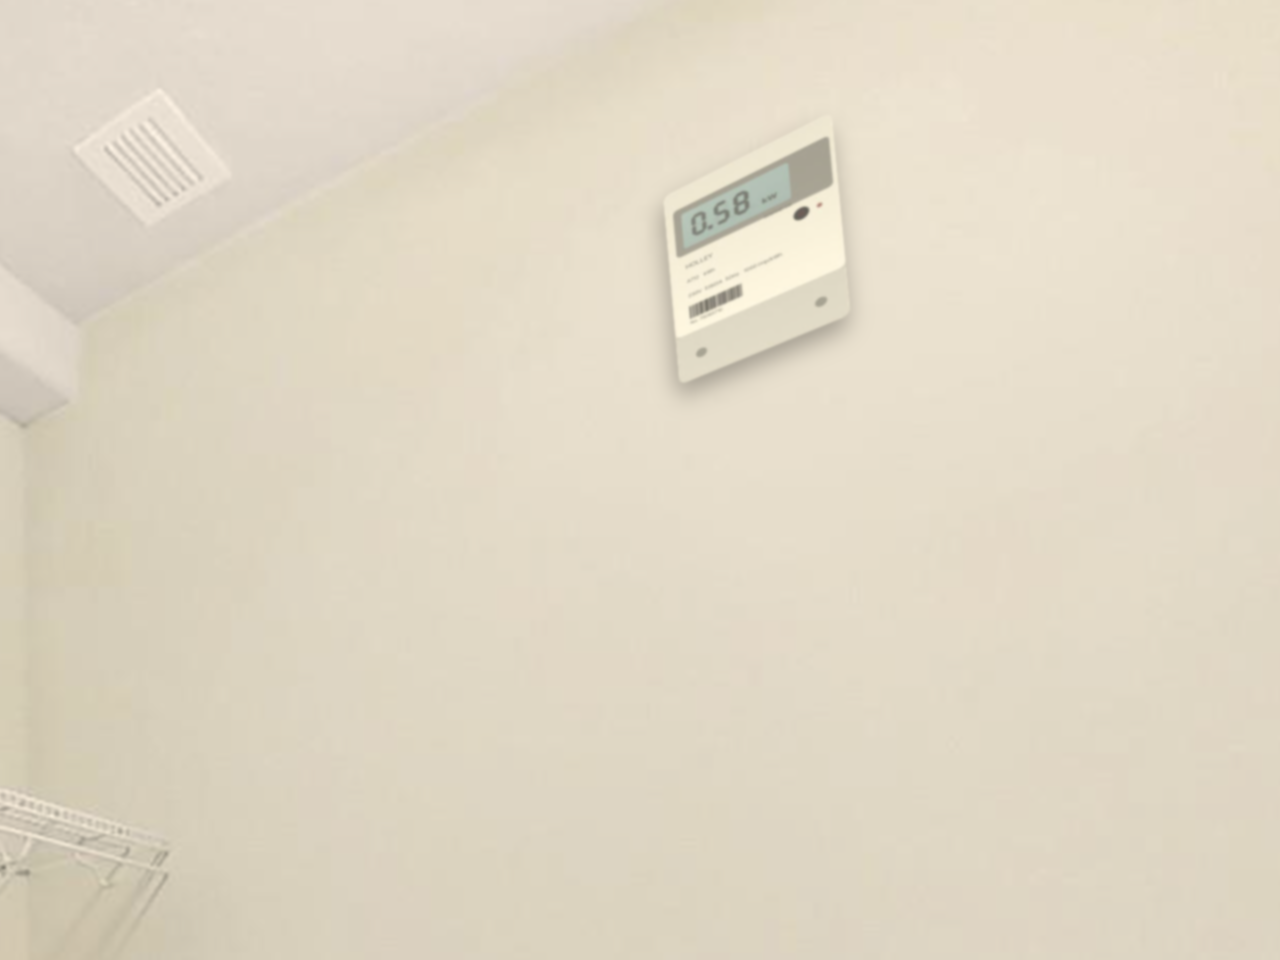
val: 0.58 kW
